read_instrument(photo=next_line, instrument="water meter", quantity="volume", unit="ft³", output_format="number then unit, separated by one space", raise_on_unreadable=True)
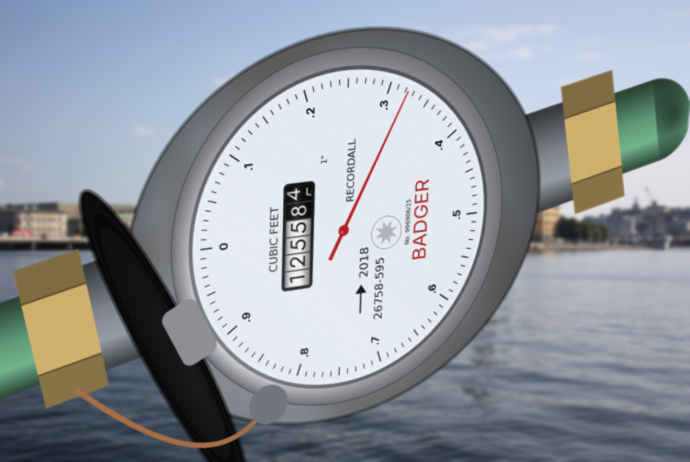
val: 125584.32 ft³
